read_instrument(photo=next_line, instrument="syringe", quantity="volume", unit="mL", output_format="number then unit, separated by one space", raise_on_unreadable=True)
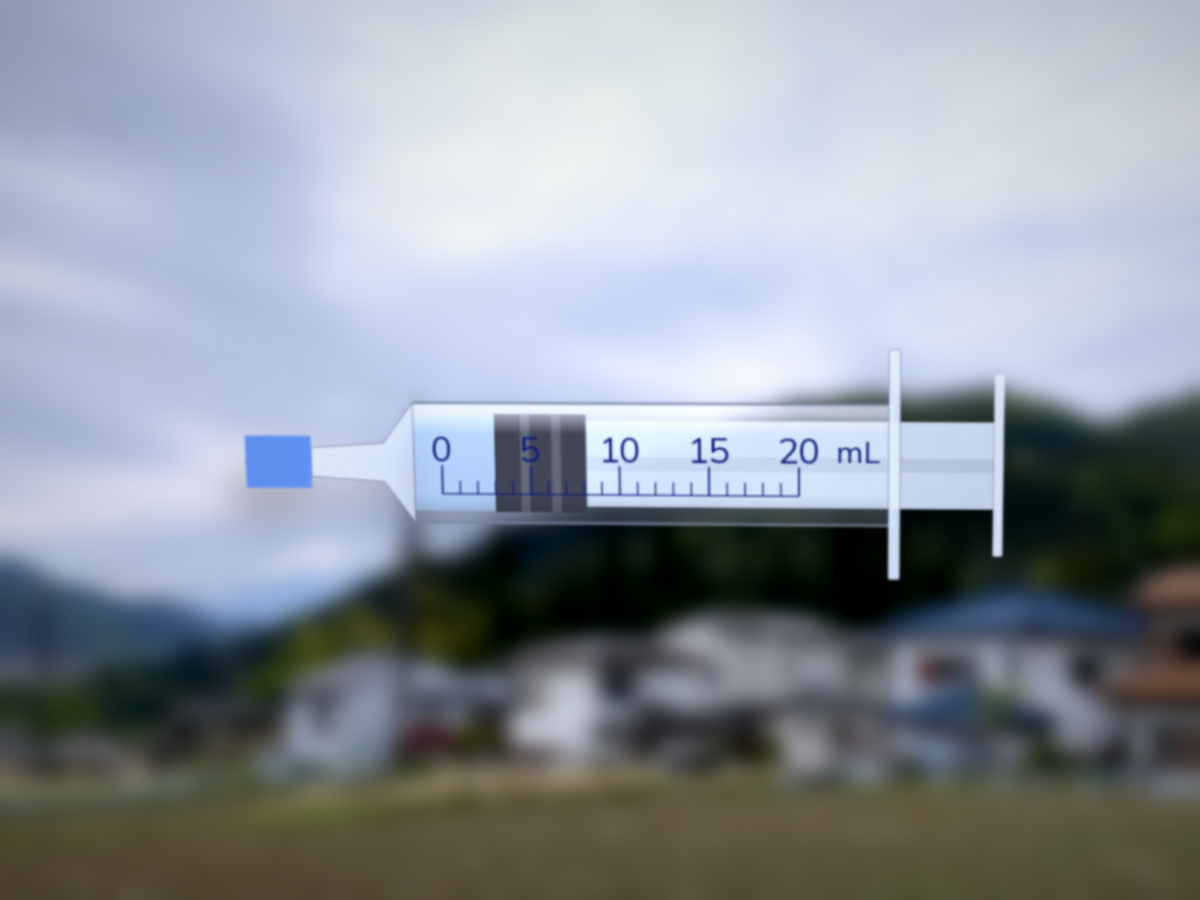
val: 3 mL
